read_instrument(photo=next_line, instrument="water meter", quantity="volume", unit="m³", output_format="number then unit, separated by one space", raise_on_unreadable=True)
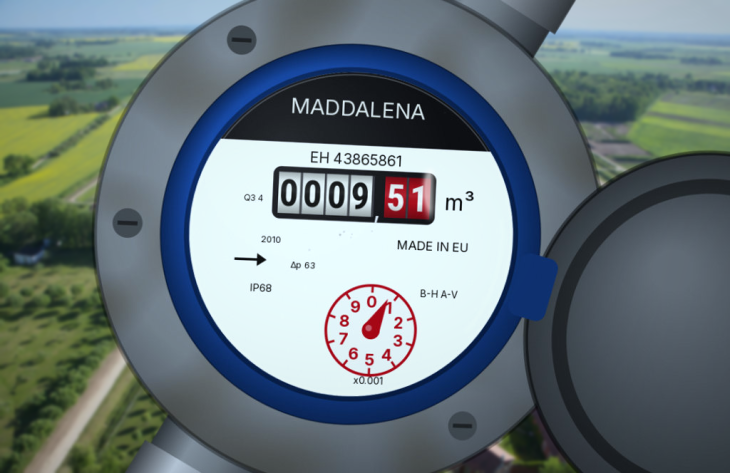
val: 9.510 m³
